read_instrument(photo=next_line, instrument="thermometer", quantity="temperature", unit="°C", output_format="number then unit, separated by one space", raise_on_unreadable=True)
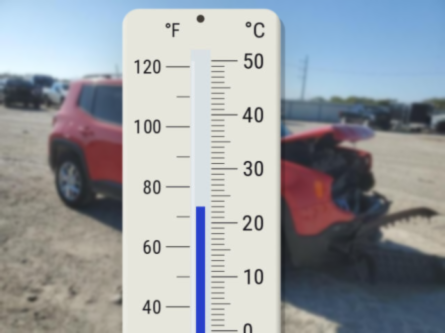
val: 23 °C
